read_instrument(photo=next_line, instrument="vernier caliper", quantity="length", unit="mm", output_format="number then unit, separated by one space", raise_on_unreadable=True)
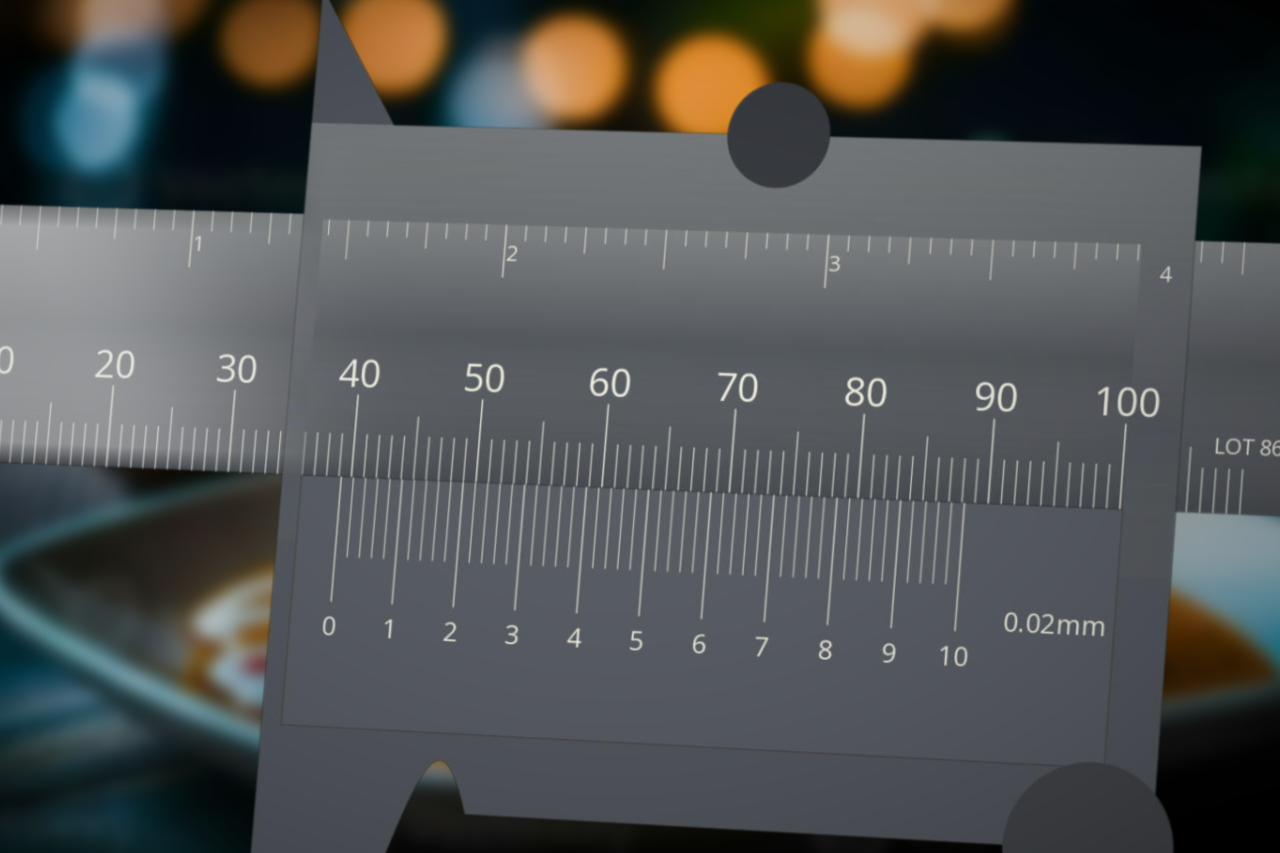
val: 39.2 mm
